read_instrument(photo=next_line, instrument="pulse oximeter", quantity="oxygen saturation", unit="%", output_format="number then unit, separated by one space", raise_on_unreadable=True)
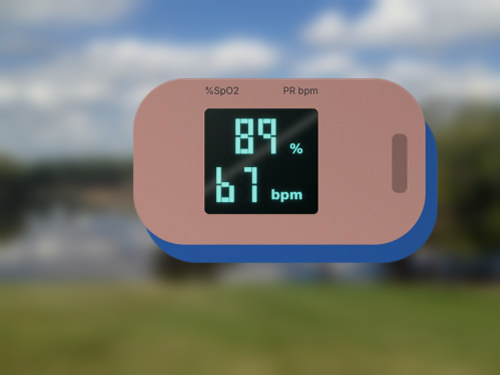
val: 89 %
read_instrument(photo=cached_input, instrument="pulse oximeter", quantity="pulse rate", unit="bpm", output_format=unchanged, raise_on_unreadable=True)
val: 67 bpm
